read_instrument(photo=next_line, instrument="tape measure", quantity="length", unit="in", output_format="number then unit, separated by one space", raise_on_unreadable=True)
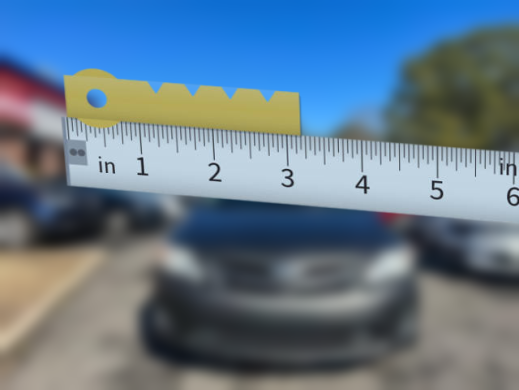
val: 3.1875 in
